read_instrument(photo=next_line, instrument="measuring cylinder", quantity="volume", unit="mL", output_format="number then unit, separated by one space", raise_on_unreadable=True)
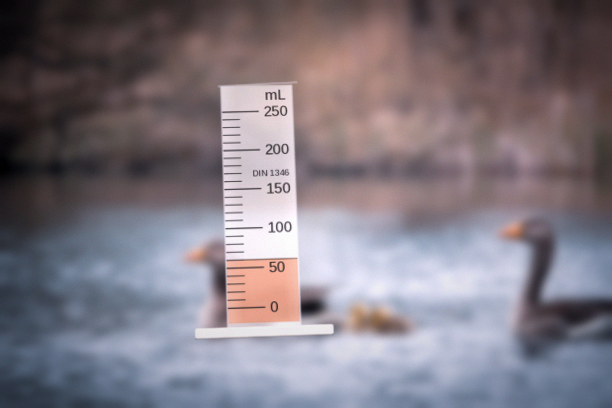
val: 60 mL
